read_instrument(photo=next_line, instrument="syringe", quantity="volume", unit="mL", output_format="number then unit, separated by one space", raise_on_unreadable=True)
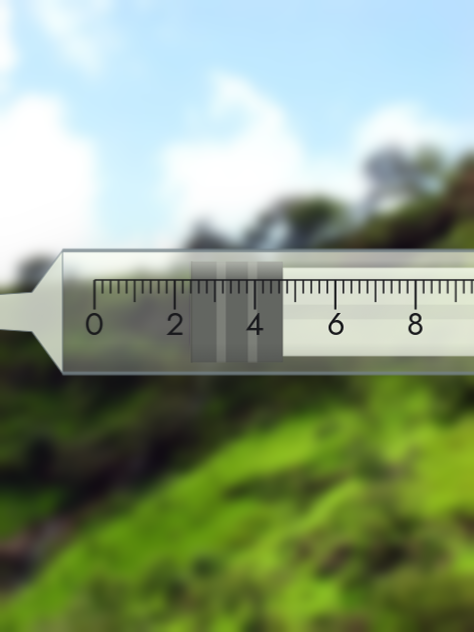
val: 2.4 mL
